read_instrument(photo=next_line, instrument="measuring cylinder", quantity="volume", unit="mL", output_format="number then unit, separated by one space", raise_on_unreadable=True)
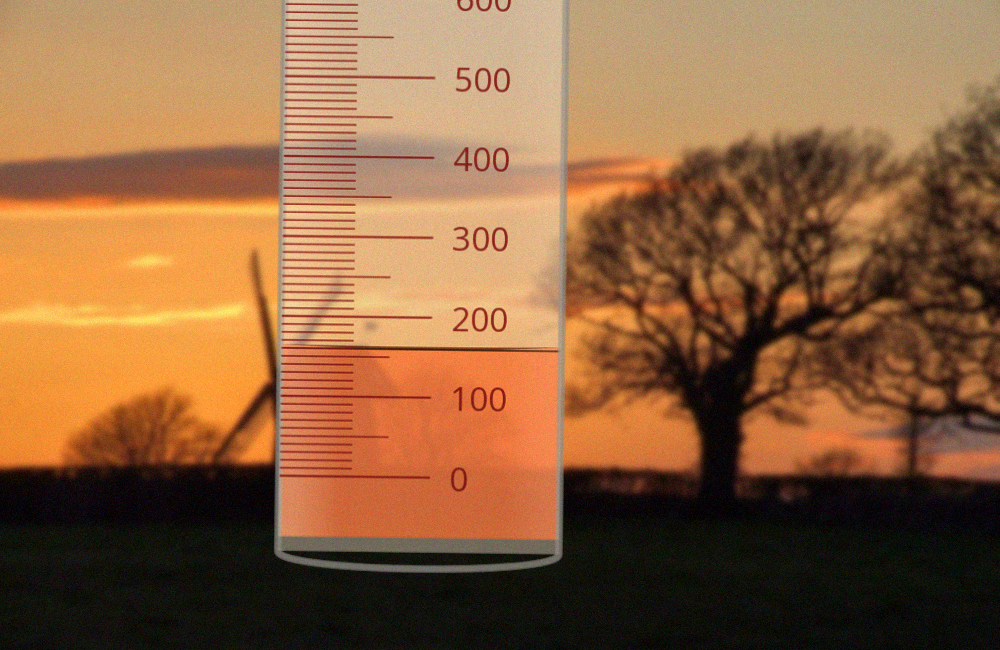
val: 160 mL
